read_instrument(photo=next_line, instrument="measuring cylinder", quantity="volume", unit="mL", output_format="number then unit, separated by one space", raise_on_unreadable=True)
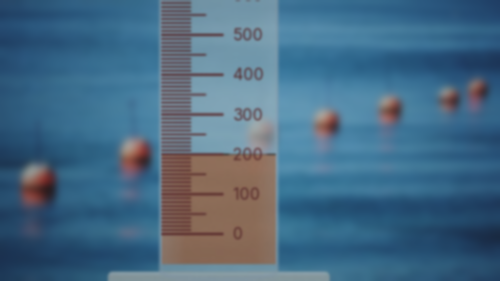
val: 200 mL
